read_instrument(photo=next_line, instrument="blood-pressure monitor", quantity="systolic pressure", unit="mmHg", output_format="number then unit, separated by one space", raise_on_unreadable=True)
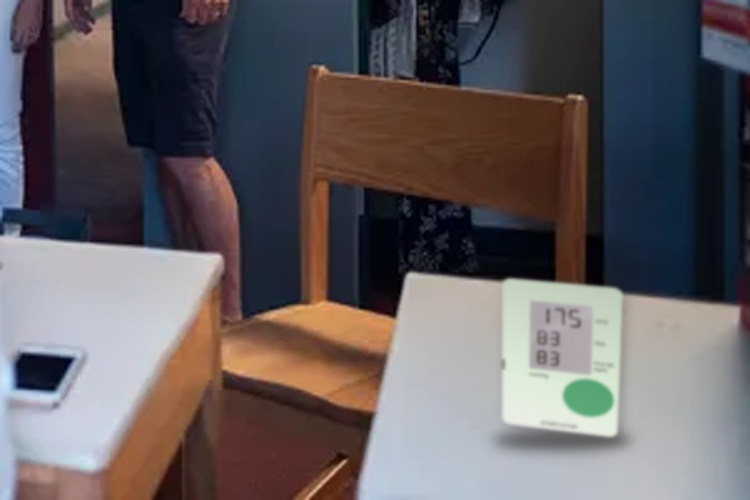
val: 175 mmHg
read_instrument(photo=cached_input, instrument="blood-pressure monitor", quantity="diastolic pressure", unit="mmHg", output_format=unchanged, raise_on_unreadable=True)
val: 83 mmHg
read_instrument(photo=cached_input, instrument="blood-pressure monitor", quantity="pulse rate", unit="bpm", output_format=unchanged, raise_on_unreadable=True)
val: 83 bpm
